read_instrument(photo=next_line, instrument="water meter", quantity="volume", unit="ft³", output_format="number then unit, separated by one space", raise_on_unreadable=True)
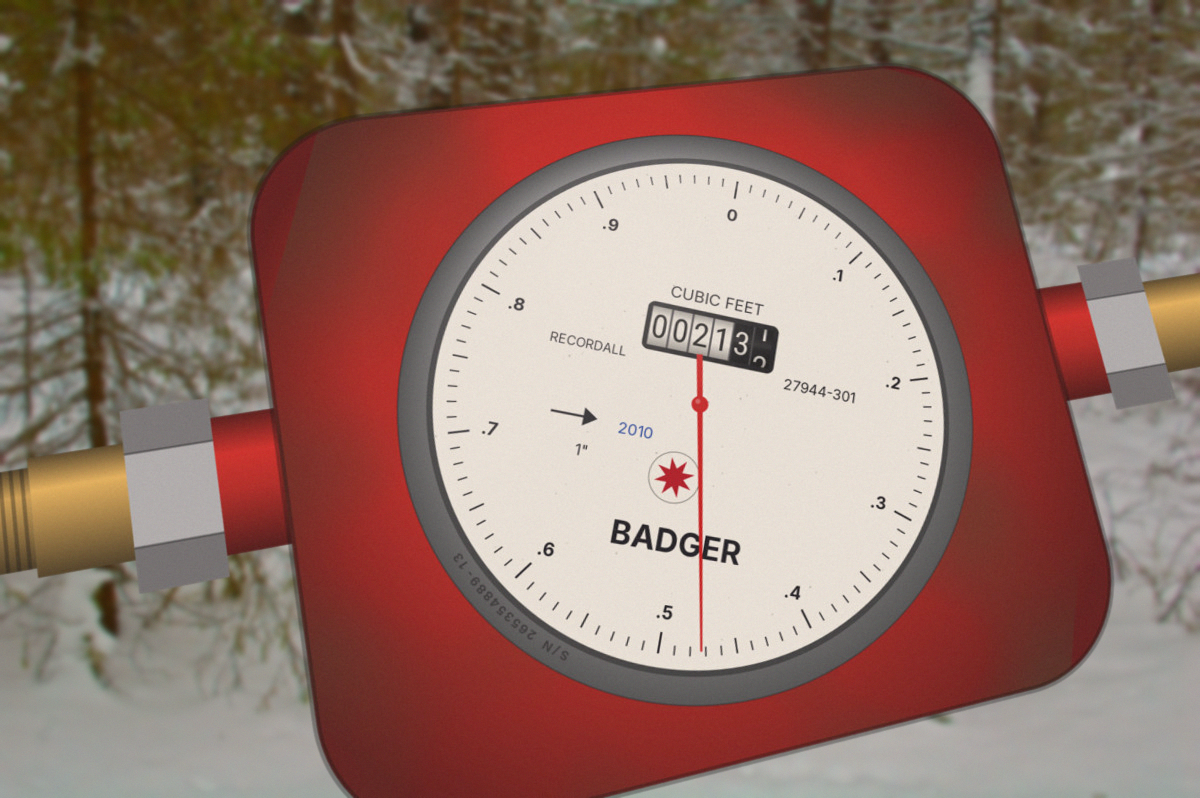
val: 2131.47 ft³
